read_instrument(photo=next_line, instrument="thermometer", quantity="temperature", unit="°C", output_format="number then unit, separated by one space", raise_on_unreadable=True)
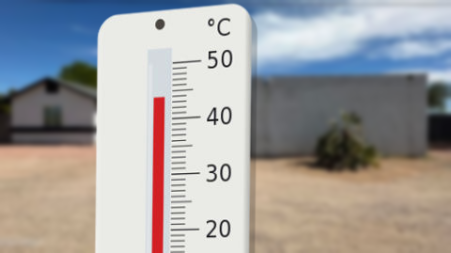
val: 44 °C
